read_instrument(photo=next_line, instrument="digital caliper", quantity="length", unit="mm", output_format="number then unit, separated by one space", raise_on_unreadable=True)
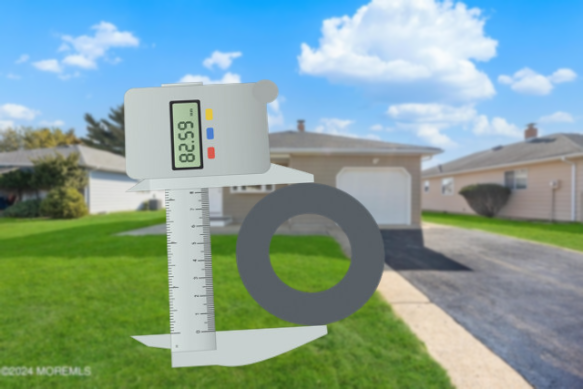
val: 82.59 mm
